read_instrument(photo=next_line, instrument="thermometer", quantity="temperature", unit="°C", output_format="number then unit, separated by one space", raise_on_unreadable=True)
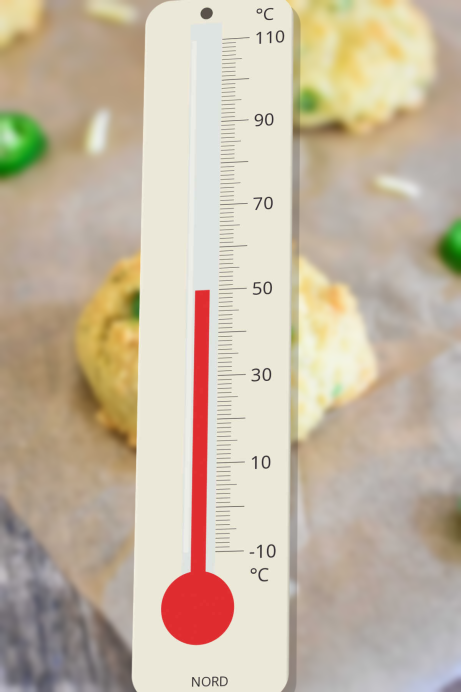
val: 50 °C
